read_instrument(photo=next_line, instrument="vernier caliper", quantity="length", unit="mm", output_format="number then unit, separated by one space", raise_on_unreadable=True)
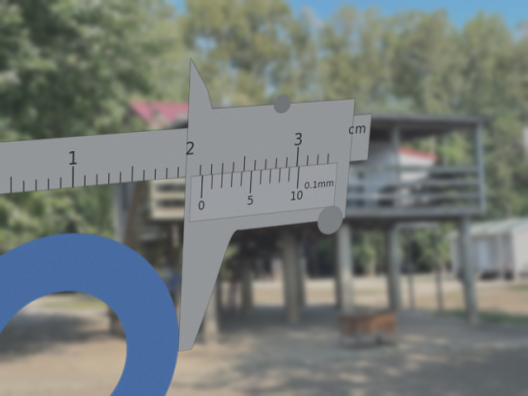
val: 21.2 mm
